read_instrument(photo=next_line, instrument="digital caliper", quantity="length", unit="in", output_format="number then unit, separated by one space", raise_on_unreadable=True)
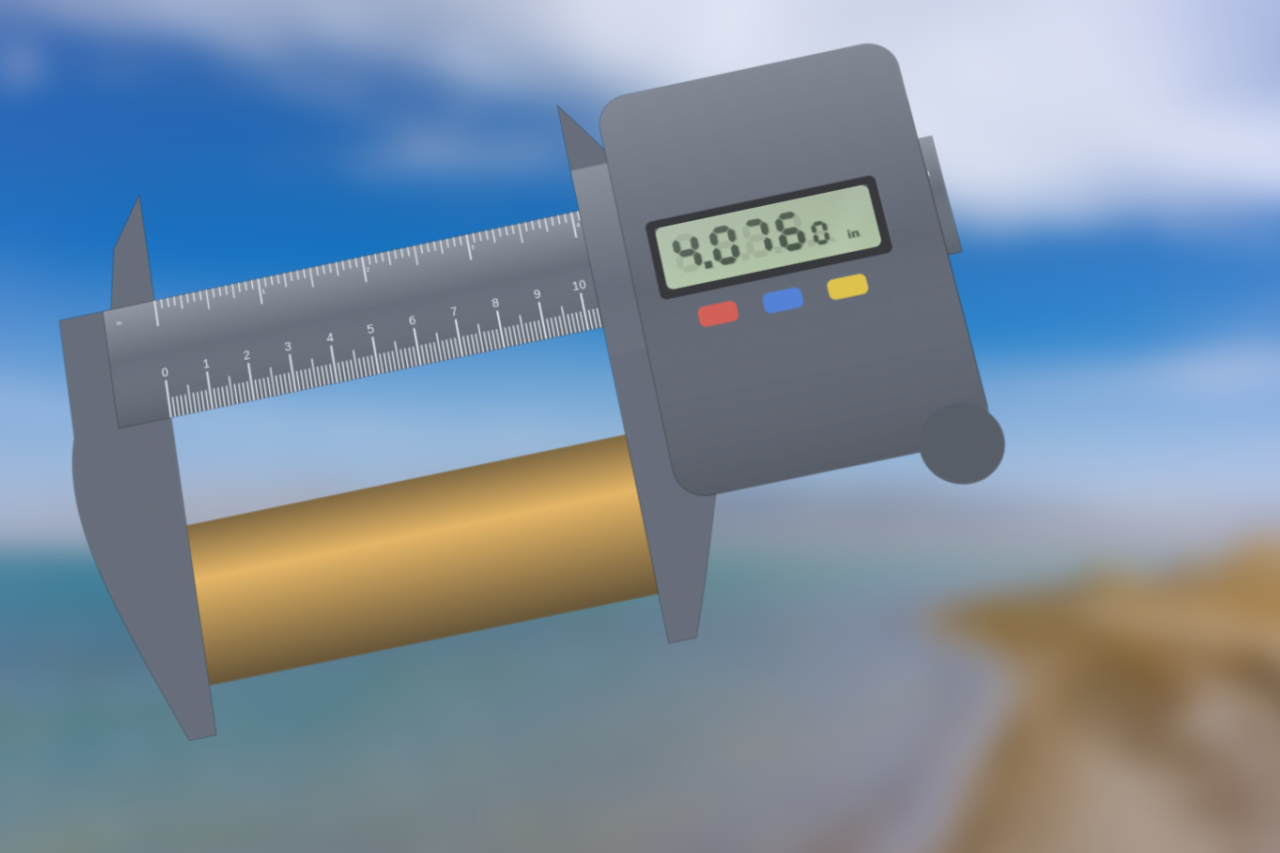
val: 4.0760 in
